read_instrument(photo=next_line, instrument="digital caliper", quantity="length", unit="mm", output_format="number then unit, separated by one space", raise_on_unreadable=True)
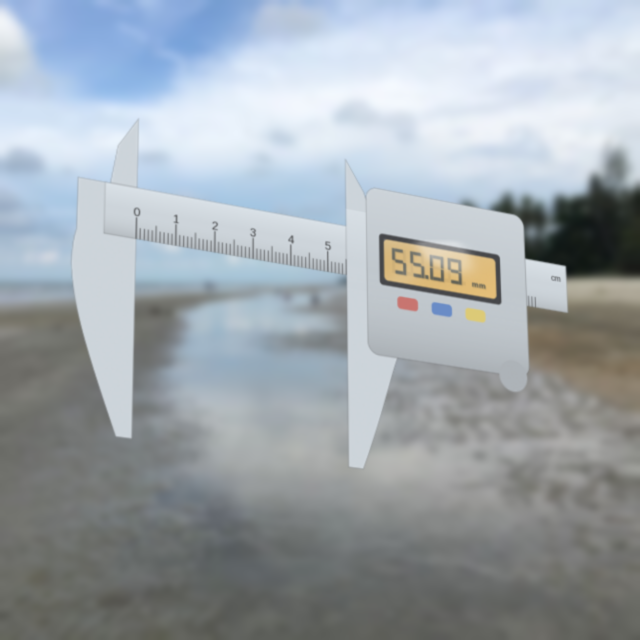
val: 55.09 mm
